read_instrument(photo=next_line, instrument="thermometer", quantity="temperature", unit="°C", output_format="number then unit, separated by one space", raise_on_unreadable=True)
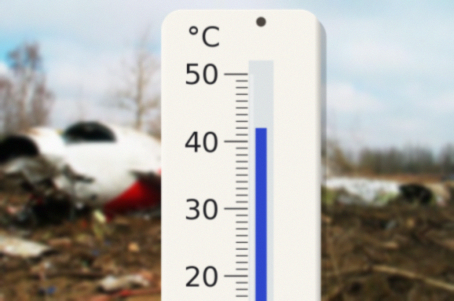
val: 42 °C
